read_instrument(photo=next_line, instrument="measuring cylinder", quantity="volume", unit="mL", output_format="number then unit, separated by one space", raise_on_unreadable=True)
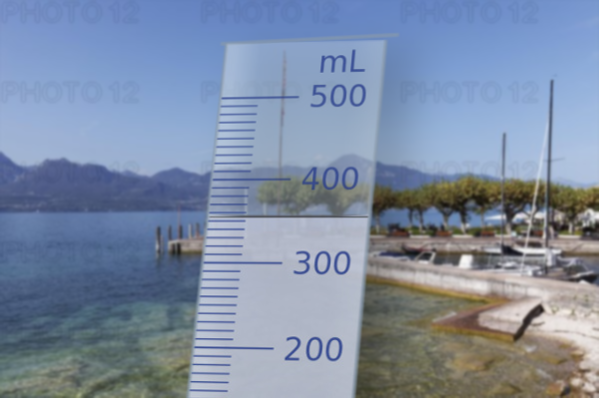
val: 355 mL
